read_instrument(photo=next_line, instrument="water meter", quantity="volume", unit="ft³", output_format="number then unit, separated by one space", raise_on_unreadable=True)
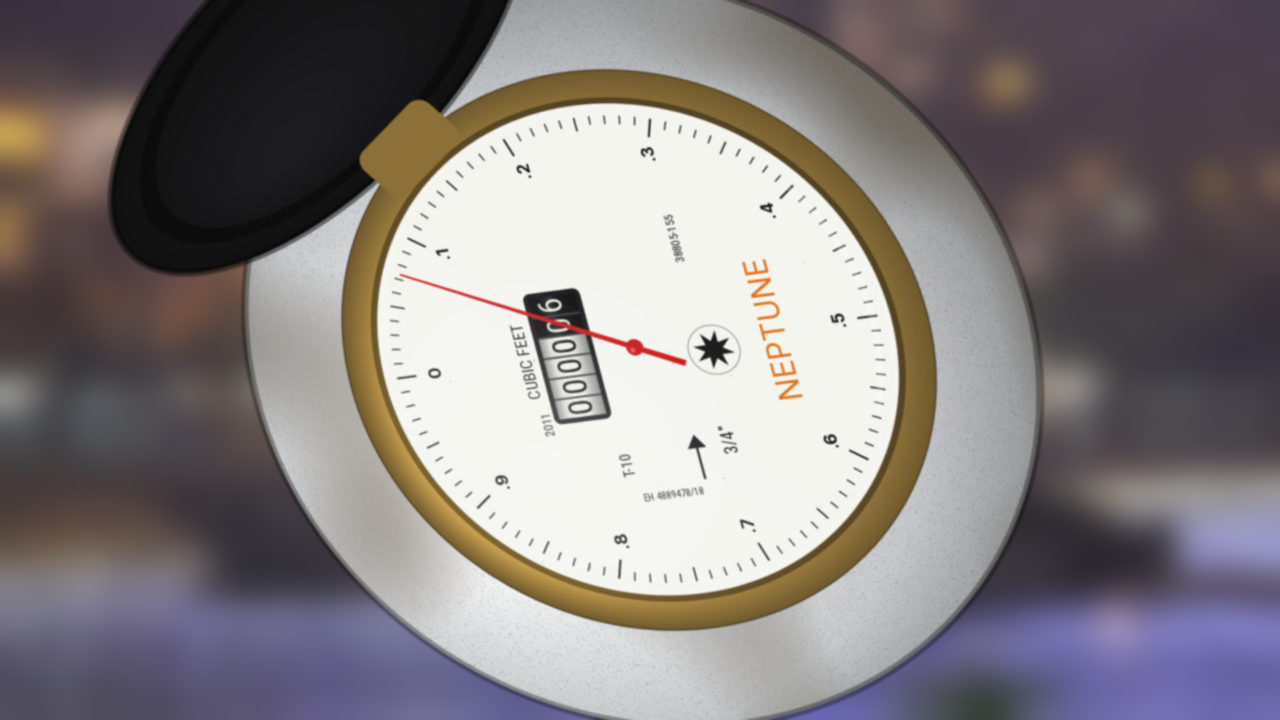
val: 6.07 ft³
